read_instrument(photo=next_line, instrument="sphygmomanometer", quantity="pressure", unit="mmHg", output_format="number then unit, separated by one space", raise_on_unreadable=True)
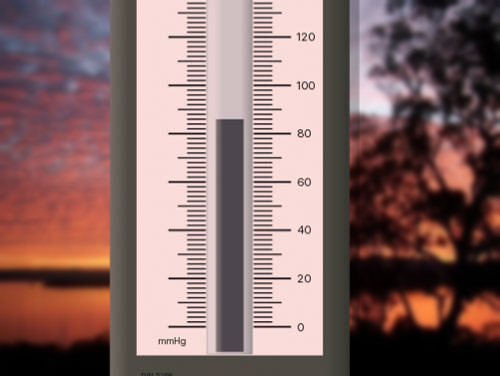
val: 86 mmHg
